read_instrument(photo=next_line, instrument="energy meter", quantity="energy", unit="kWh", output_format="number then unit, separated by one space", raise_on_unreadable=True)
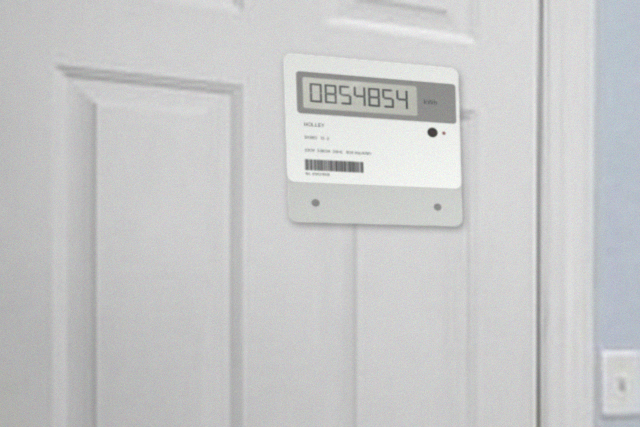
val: 854854 kWh
